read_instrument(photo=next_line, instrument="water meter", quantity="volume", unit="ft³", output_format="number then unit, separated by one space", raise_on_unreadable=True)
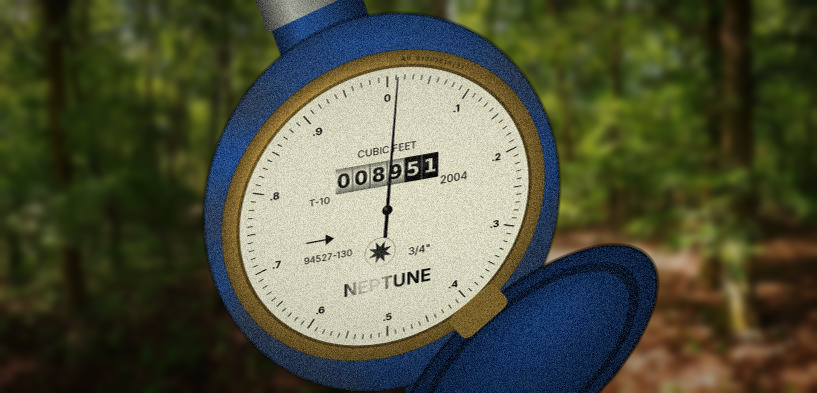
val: 8951.01 ft³
